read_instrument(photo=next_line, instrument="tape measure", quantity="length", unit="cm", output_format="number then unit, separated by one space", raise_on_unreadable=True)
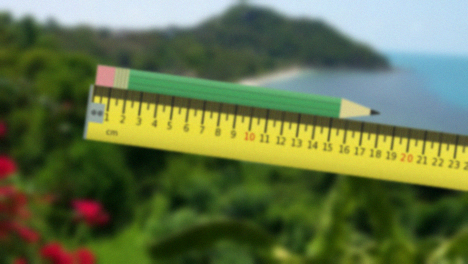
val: 18 cm
